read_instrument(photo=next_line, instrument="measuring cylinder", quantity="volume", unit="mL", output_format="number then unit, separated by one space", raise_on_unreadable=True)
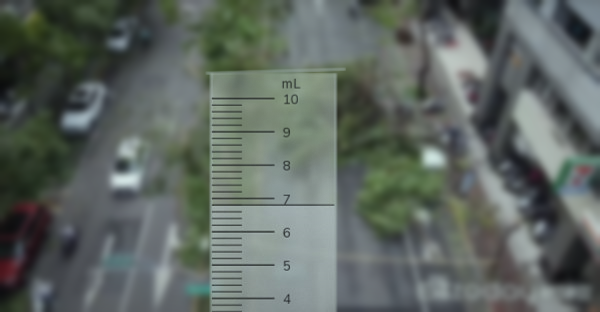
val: 6.8 mL
